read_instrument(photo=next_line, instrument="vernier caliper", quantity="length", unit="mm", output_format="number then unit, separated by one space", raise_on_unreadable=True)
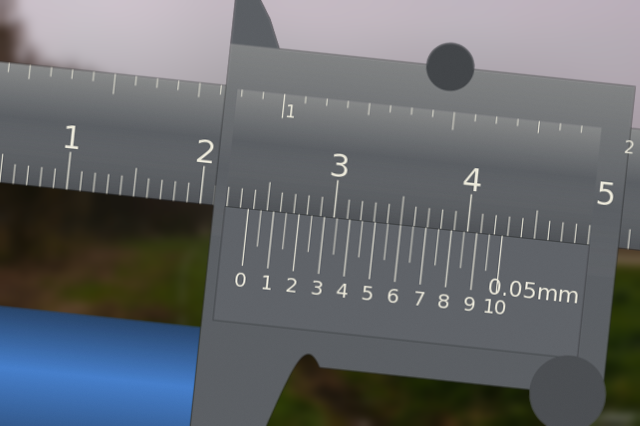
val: 23.6 mm
